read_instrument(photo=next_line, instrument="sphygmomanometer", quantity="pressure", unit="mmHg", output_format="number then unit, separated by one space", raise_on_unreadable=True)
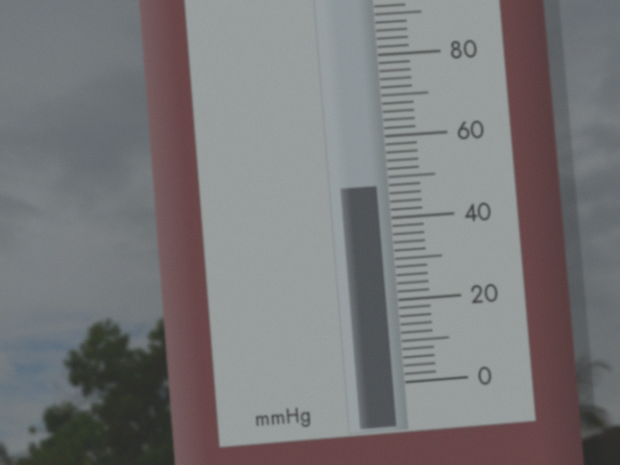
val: 48 mmHg
